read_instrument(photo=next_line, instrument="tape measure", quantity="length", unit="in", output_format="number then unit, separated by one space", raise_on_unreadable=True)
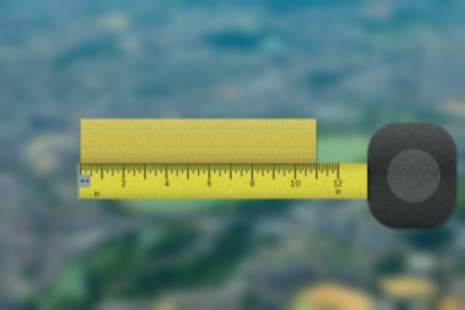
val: 11 in
